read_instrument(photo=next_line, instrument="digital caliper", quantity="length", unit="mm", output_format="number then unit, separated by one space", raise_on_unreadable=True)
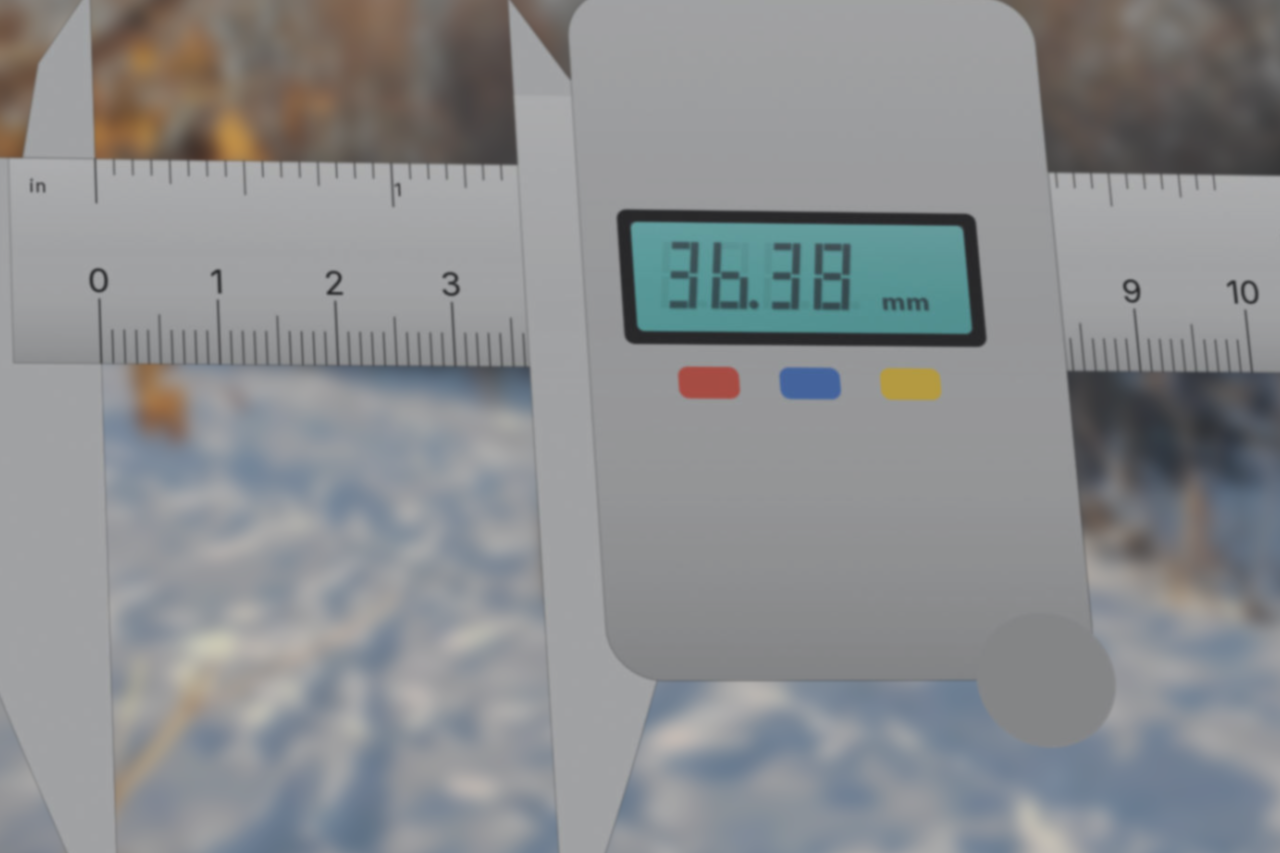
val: 36.38 mm
